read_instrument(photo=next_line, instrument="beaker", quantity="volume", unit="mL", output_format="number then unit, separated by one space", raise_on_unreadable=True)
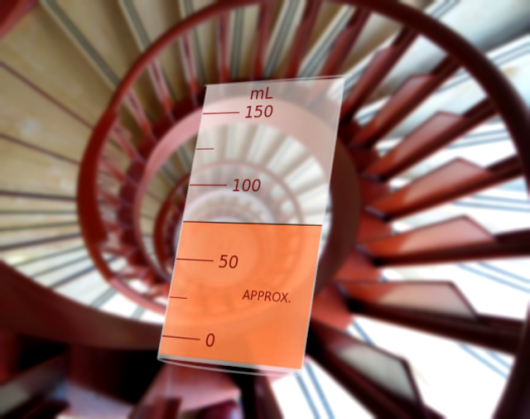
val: 75 mL
